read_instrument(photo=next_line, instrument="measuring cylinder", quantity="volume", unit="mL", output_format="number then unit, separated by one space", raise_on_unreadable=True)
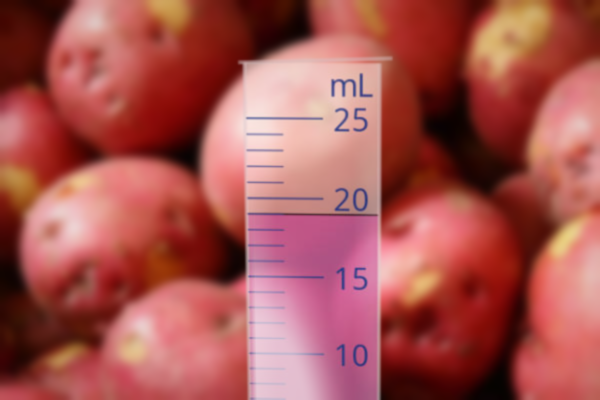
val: 19 mL
